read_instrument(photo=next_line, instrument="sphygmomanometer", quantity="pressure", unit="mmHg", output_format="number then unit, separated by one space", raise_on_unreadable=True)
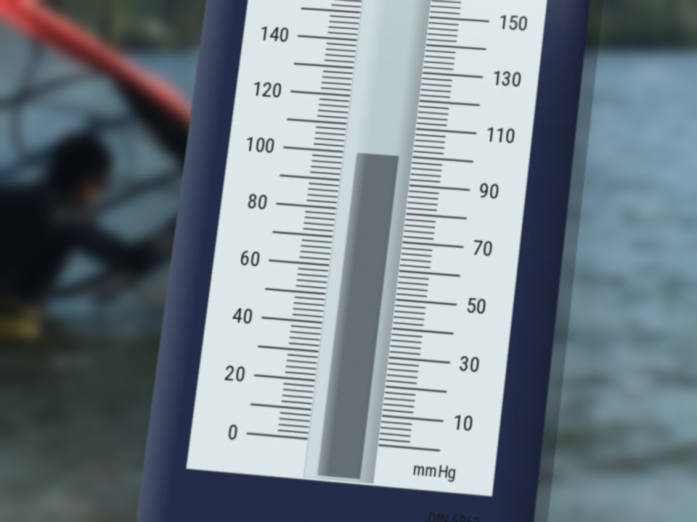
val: 100 mmHg
